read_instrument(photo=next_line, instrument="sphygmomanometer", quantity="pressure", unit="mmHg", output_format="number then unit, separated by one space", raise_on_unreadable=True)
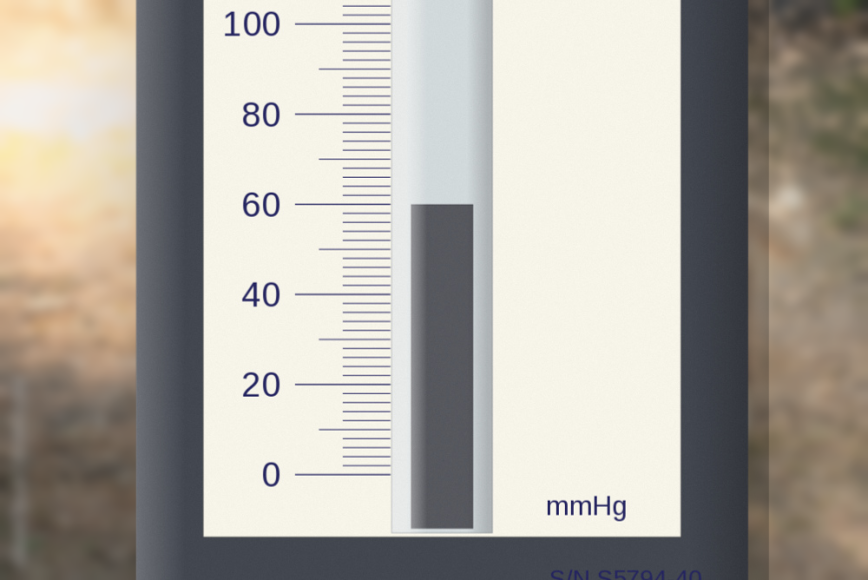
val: 60 mmHg
